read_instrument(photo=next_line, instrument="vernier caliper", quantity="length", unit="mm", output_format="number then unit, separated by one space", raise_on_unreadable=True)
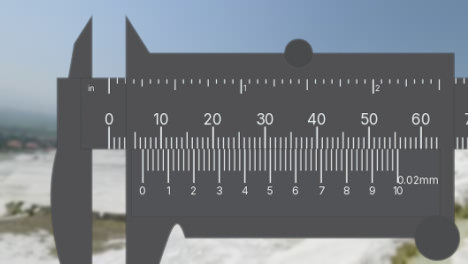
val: 6.5 mm
